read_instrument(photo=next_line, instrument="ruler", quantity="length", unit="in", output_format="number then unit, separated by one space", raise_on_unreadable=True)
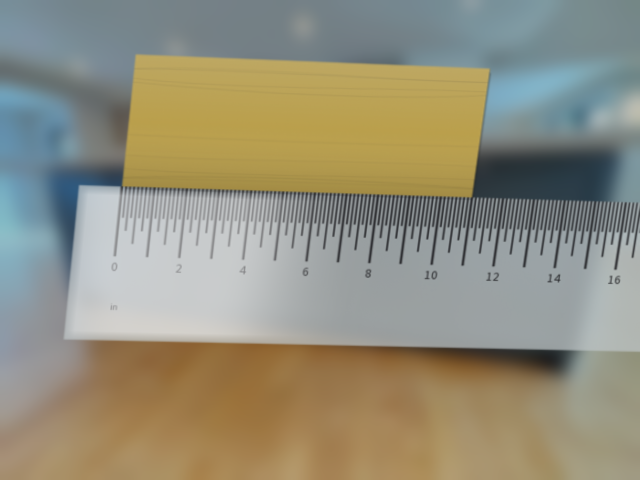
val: 11 in
